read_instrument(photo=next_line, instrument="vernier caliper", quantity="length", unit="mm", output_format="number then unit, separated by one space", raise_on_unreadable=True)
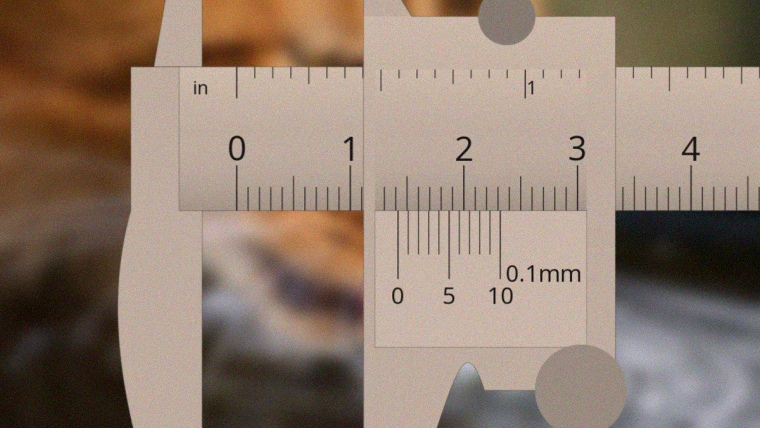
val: 14.2 mm
